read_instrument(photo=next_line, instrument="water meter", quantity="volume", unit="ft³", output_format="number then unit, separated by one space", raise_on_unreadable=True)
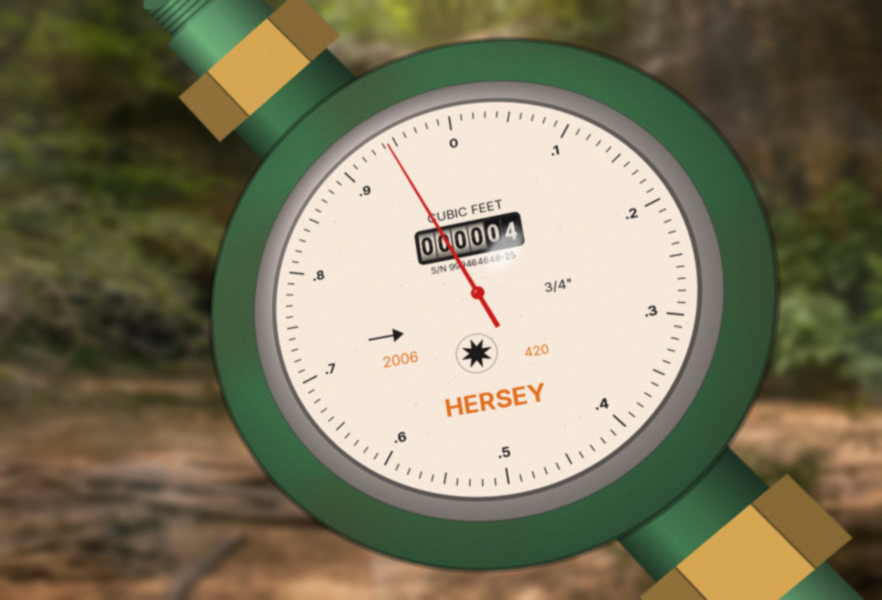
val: 3.94 ft³
